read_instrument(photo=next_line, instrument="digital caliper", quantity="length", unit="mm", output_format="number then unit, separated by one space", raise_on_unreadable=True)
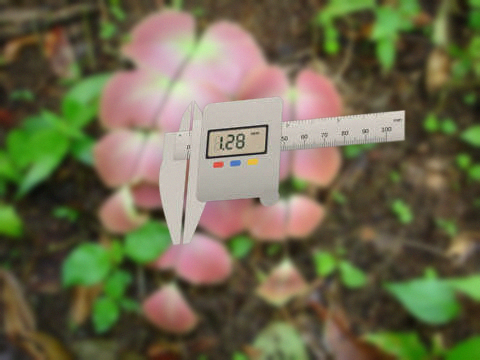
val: 1.28 mm
